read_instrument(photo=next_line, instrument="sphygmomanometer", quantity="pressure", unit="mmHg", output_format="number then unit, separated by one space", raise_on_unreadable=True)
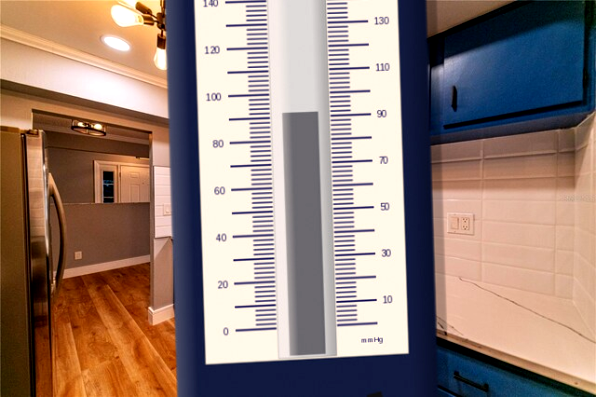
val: 92 mmHg
